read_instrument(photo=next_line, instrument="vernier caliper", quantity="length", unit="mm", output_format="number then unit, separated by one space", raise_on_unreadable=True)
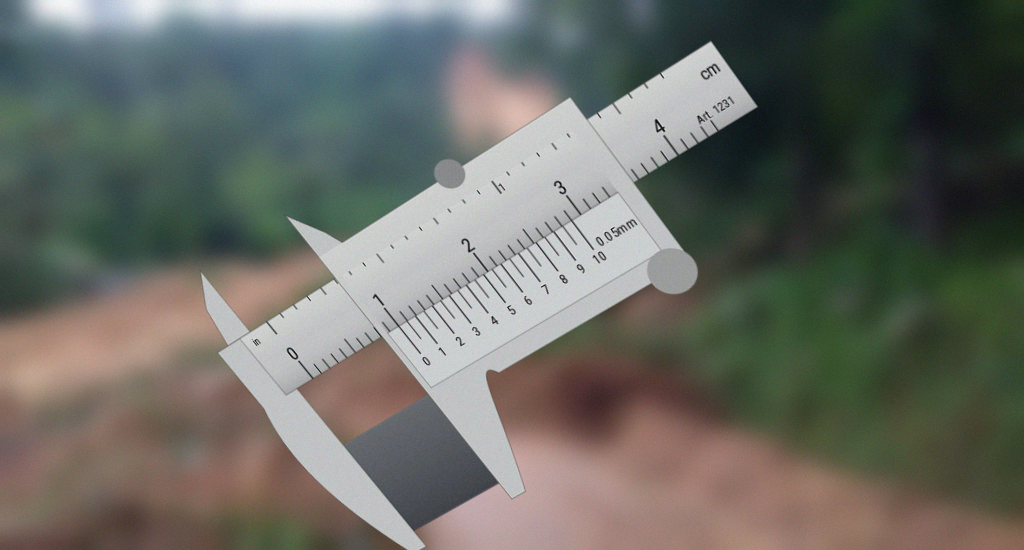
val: 10.0 mm
